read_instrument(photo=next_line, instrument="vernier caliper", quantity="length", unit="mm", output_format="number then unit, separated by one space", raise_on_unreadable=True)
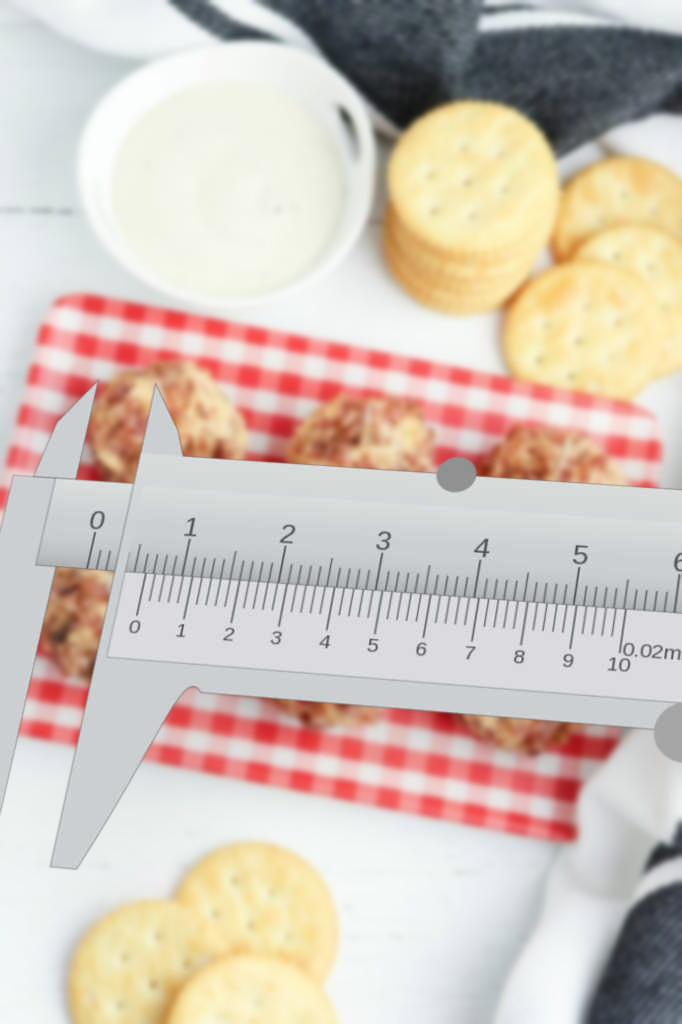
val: 6.2 mm
